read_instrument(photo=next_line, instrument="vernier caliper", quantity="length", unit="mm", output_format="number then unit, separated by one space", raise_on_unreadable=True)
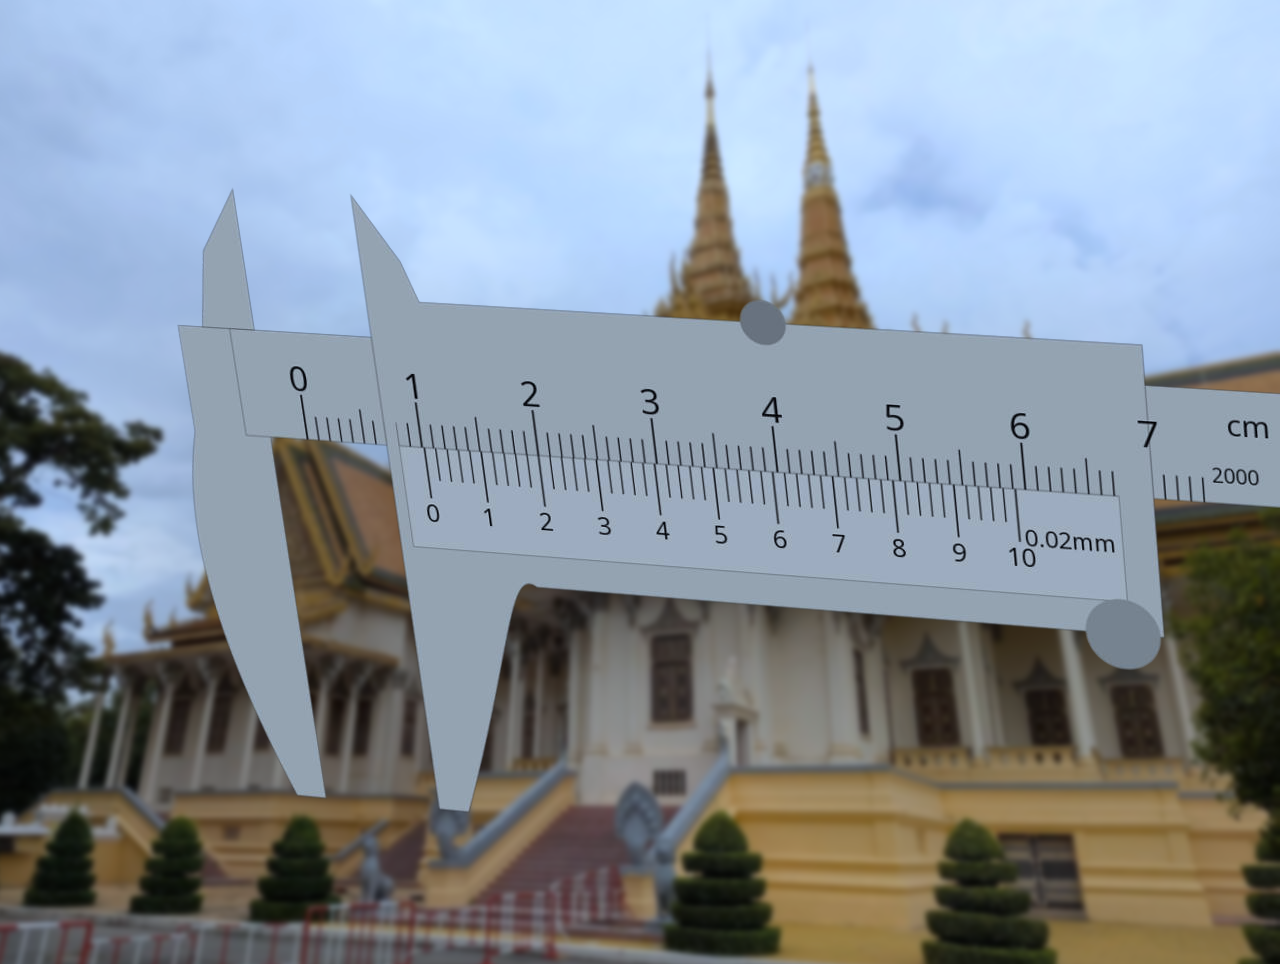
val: 10.2 mm
